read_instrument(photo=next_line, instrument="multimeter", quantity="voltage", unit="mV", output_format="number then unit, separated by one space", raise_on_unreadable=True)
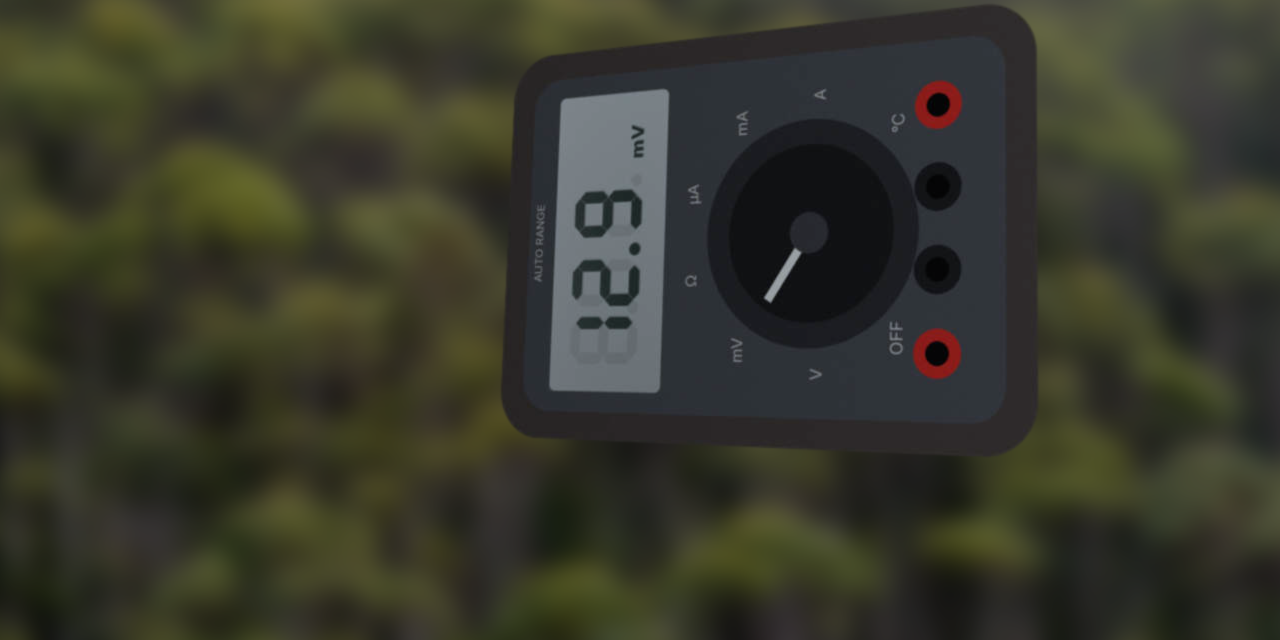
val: 12.9 mV
